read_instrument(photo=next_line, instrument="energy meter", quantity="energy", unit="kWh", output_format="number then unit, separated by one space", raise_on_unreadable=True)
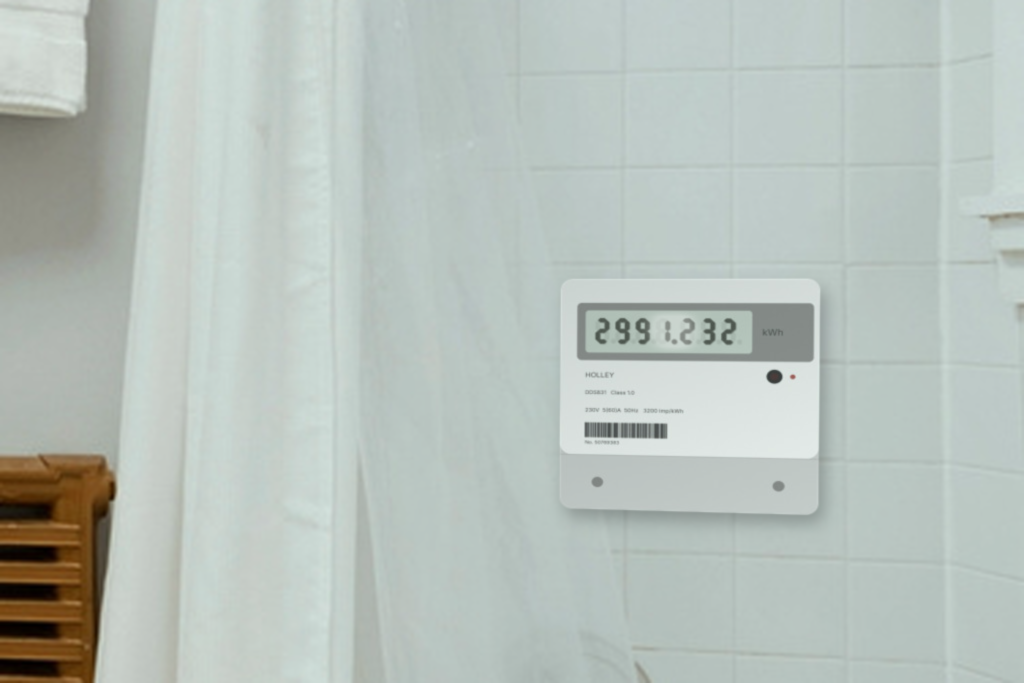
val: 2991.232 kWh
